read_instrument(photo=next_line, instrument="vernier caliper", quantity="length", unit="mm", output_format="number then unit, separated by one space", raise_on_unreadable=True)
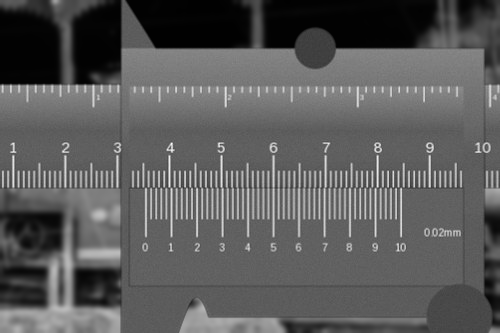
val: 35.5 mm
